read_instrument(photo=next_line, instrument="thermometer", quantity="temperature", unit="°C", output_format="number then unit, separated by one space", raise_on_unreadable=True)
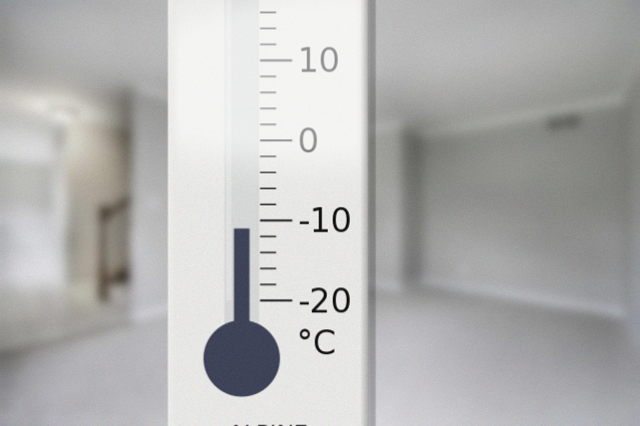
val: -11 °C
